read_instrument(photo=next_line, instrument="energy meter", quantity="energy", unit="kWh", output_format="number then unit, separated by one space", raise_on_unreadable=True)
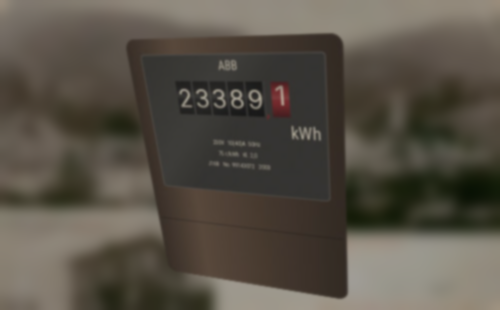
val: 23389.1 kWh
